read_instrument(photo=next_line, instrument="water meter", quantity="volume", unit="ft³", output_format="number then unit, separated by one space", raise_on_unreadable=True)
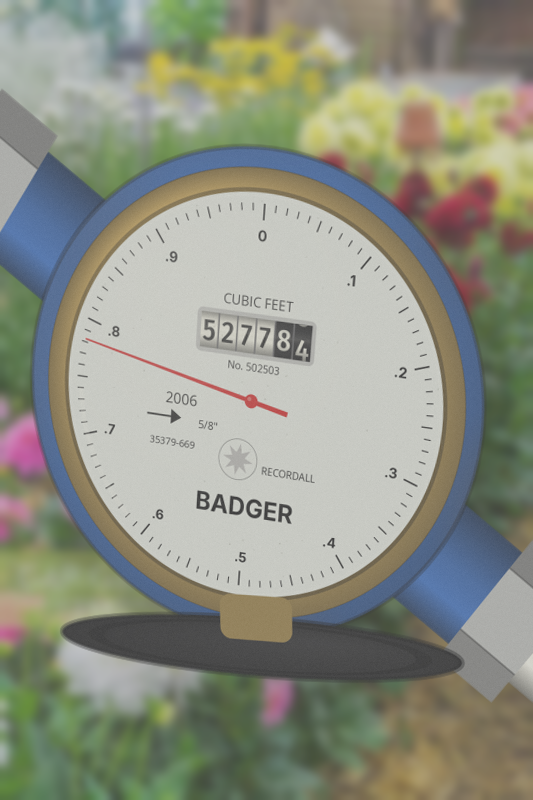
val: 527783.78 ft³
